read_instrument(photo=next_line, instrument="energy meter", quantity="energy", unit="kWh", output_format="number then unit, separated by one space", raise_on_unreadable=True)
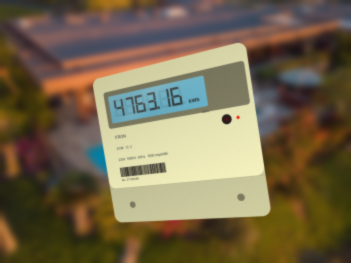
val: 4763.16 kWh
